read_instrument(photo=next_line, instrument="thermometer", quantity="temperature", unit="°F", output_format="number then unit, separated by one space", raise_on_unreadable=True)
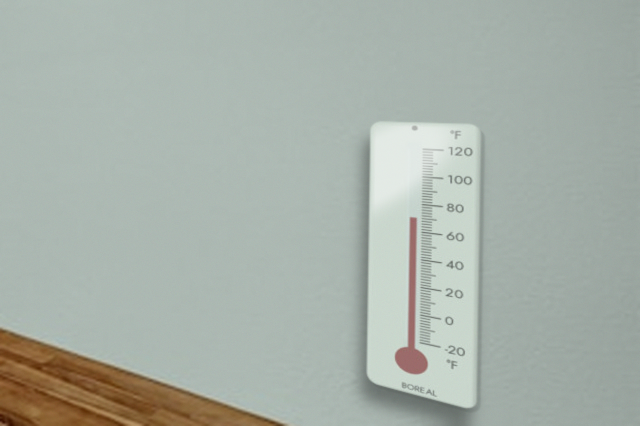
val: 70 °F
